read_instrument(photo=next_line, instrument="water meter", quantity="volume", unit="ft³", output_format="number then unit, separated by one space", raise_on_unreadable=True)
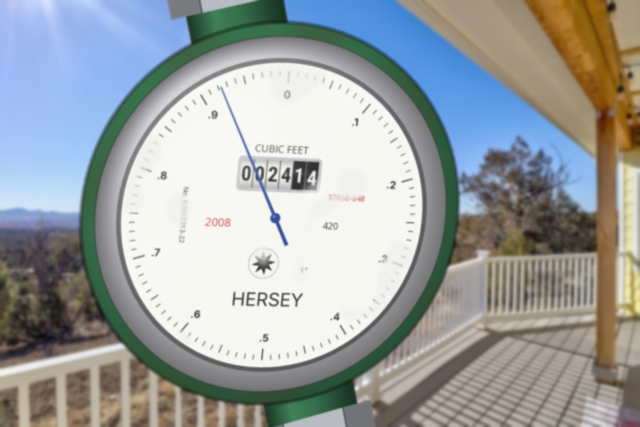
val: 2413.92 ft³
